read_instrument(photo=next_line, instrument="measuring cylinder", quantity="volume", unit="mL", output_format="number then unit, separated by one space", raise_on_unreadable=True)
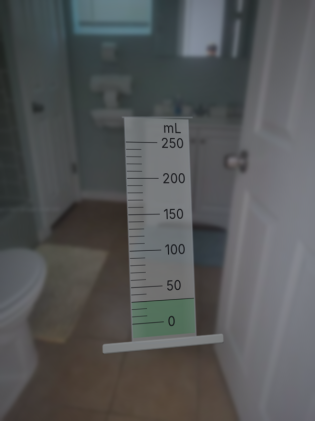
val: 30 mL
